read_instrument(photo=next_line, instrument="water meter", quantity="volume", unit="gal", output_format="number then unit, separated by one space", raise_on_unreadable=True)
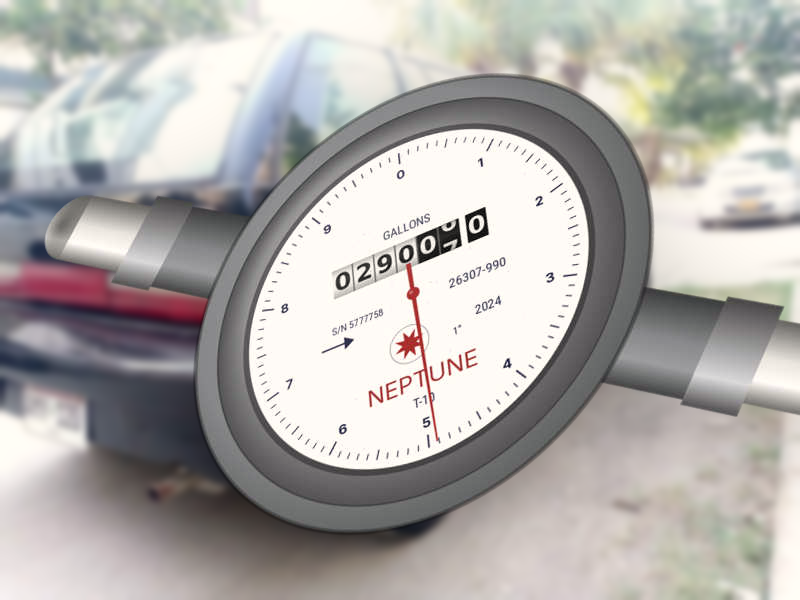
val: 290064.9 gal
